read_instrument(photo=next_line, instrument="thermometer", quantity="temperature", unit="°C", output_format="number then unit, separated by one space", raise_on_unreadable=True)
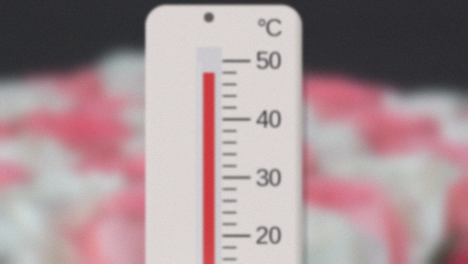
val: 48 °C
